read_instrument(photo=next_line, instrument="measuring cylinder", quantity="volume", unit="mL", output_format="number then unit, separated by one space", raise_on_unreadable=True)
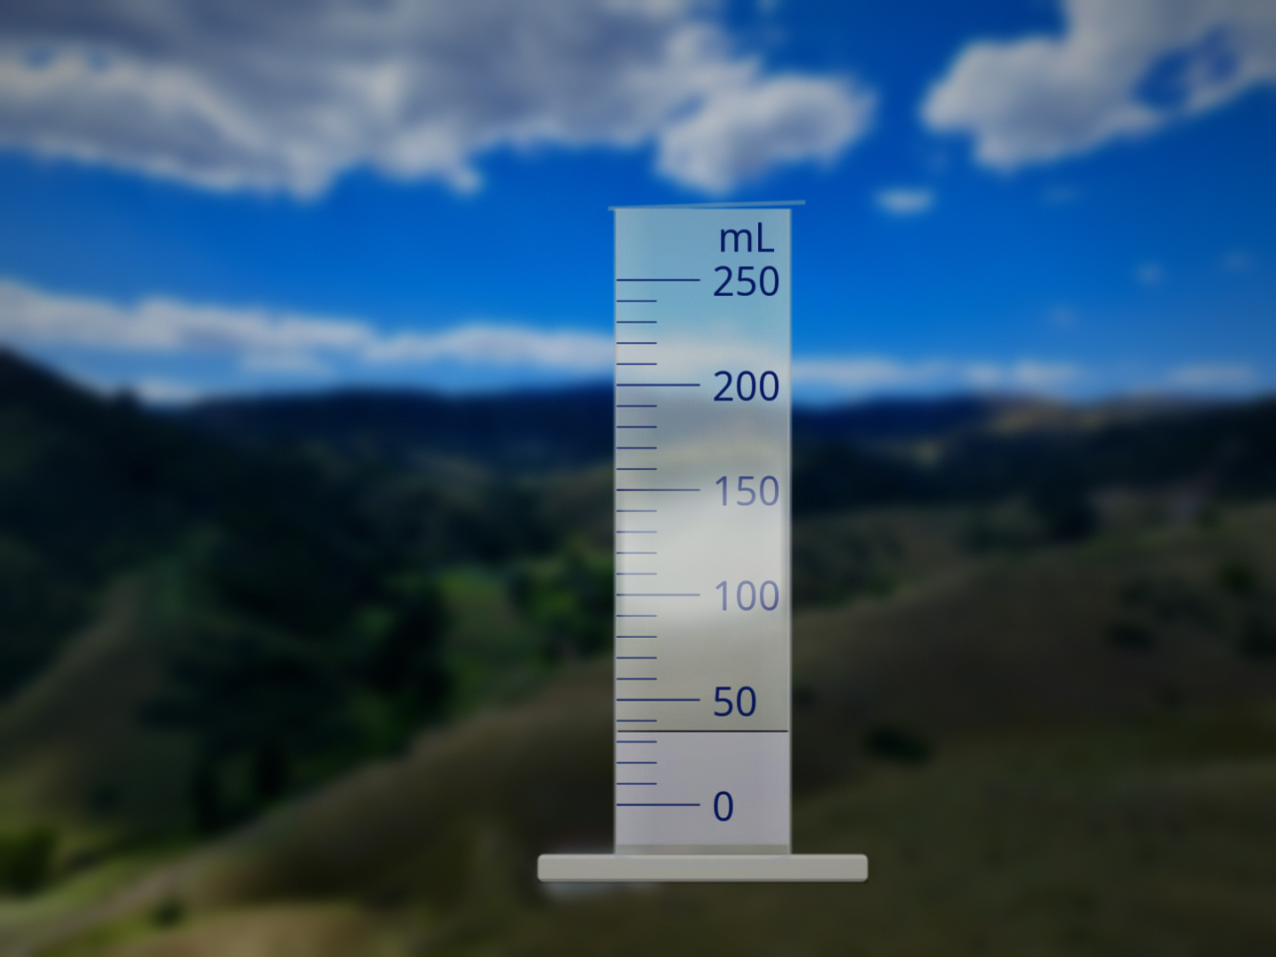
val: 35 mL
